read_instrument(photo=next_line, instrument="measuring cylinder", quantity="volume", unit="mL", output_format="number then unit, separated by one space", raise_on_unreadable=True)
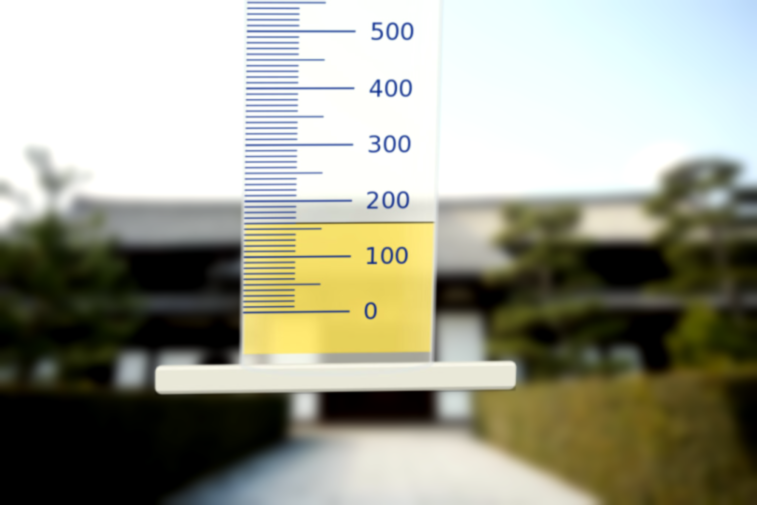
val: 160 mL
